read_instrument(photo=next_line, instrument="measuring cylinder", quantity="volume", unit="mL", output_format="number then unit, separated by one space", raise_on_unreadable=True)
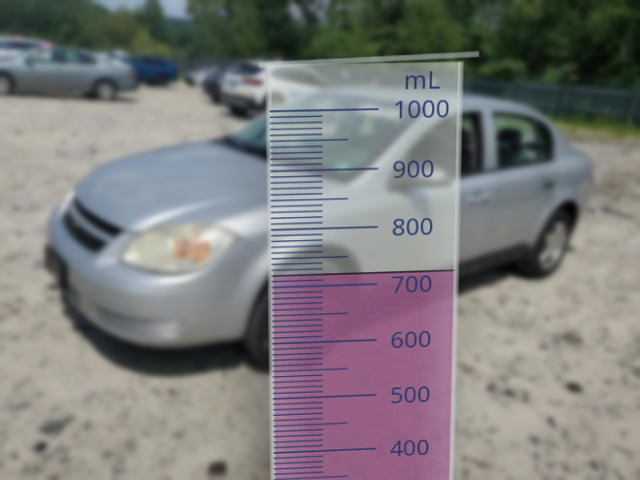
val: 720 mL
